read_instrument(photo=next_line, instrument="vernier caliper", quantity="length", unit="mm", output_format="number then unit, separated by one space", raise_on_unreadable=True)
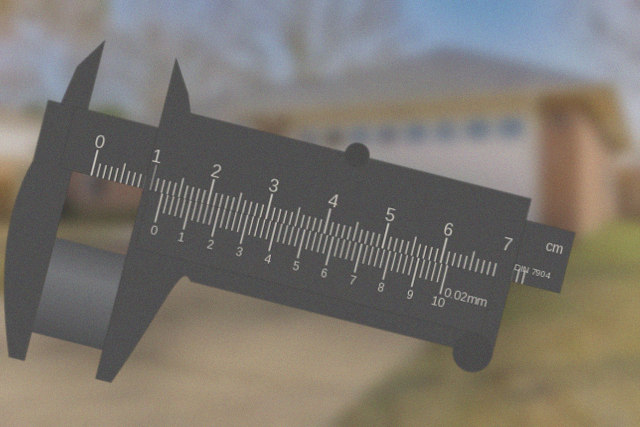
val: 12.2 mm
